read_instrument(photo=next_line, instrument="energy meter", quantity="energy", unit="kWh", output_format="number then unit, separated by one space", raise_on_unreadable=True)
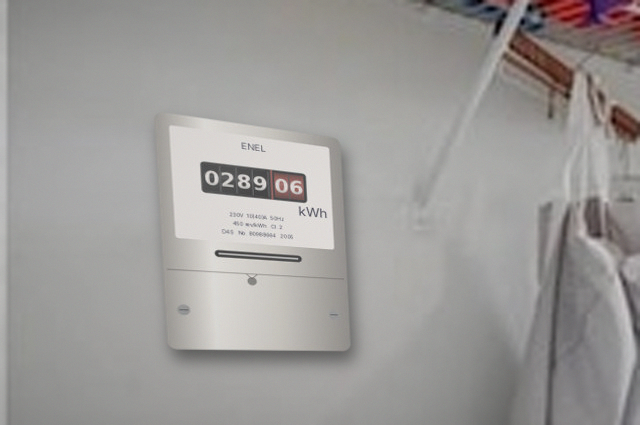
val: 289.06 kWh
